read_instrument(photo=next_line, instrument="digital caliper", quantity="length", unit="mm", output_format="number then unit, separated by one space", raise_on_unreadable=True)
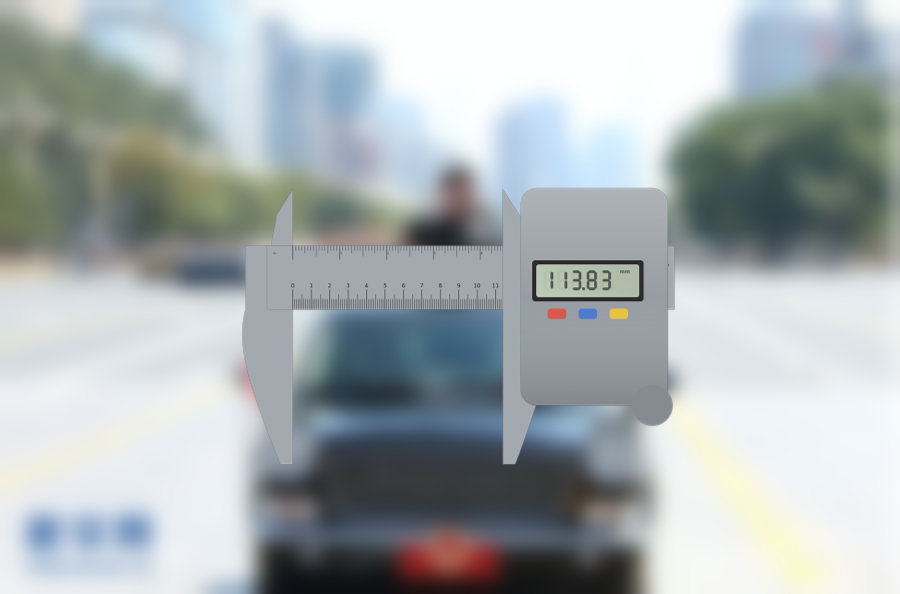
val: 113.83 mm
